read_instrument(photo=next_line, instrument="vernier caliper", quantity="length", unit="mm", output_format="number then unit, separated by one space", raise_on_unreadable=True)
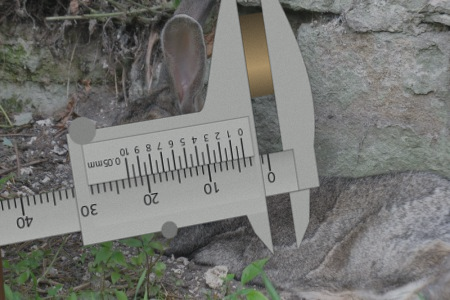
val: 4.0 mm
